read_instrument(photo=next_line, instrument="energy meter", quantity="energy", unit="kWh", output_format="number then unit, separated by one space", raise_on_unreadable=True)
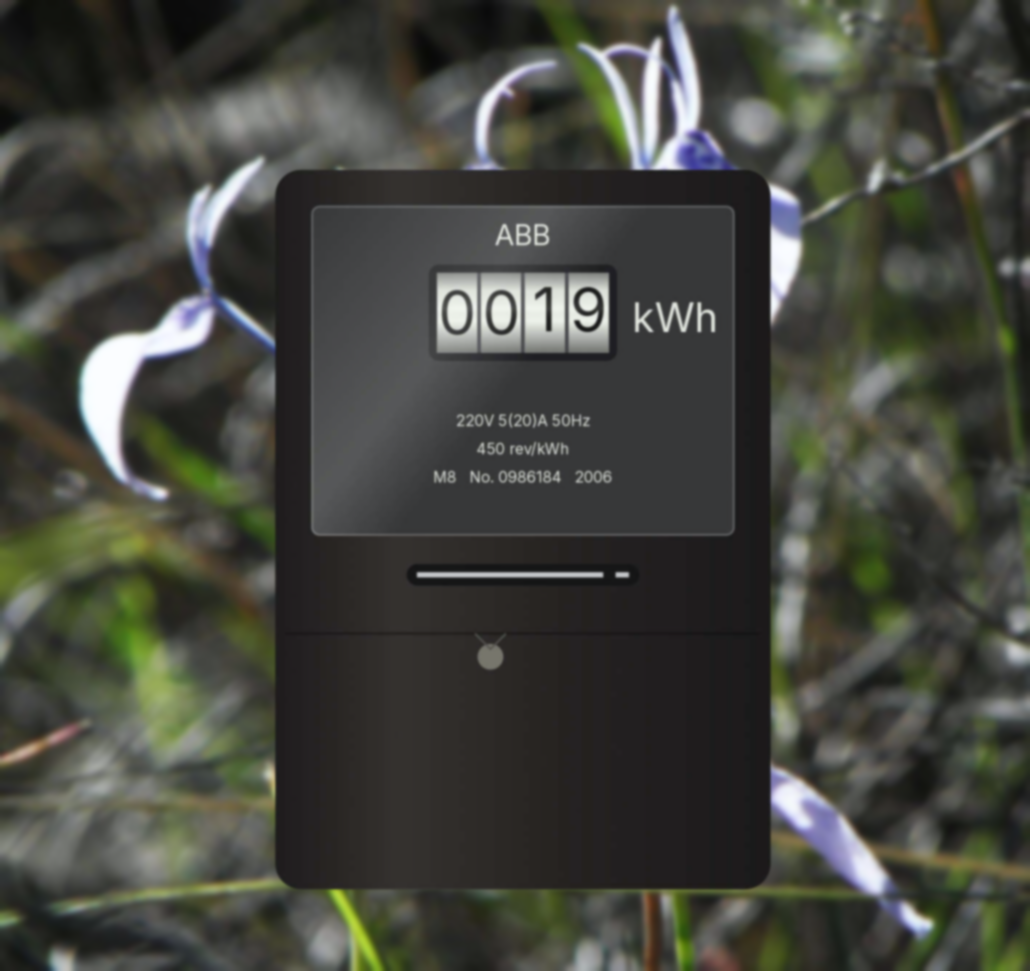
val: 19 kWh
